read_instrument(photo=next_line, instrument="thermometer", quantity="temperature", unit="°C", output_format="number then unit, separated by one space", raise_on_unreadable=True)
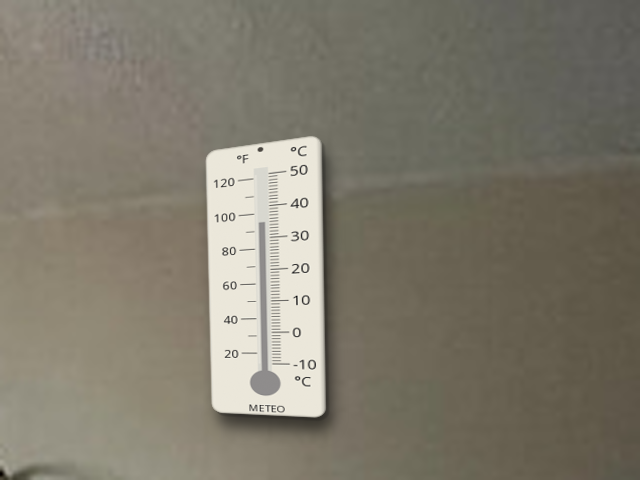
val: 35 °C
